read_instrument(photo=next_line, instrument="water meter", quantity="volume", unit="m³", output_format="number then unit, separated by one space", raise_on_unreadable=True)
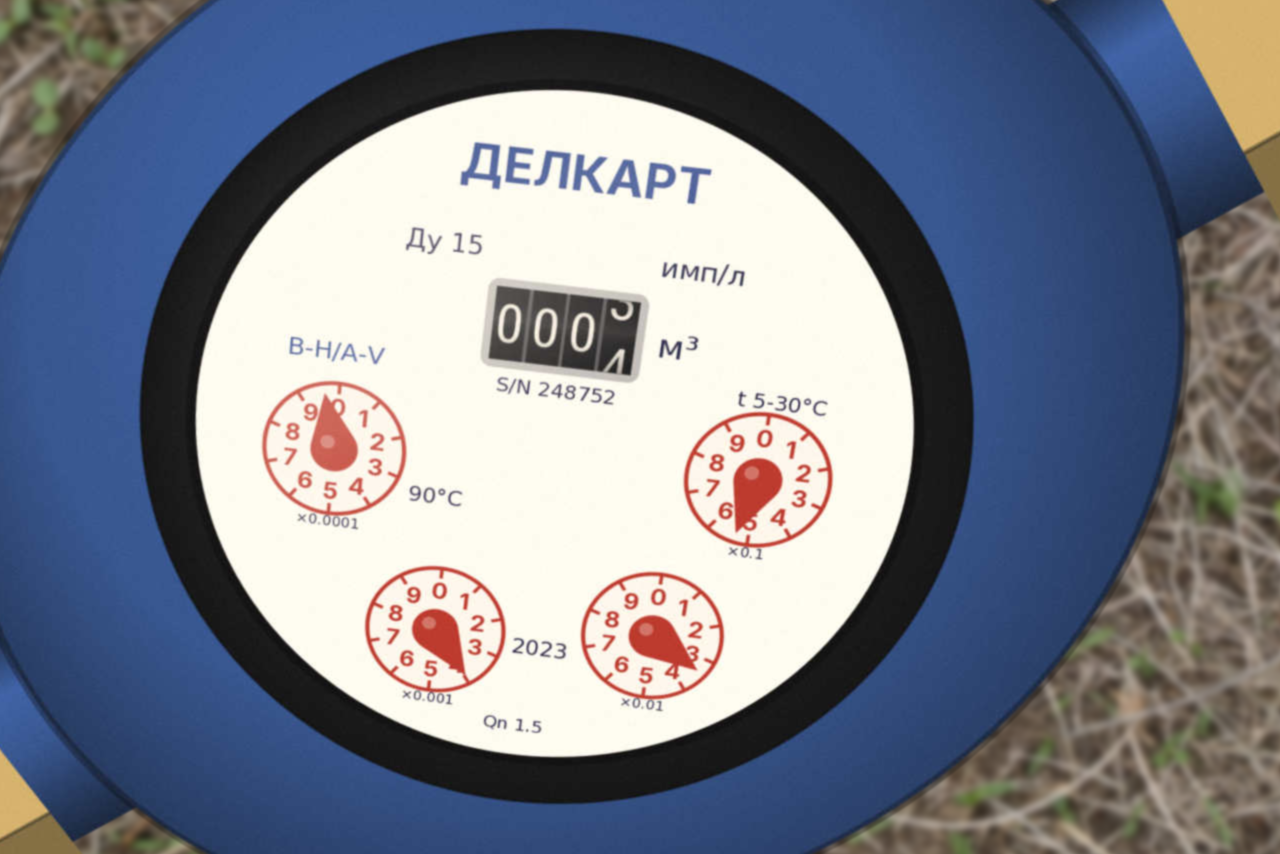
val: 3.5339 m³
